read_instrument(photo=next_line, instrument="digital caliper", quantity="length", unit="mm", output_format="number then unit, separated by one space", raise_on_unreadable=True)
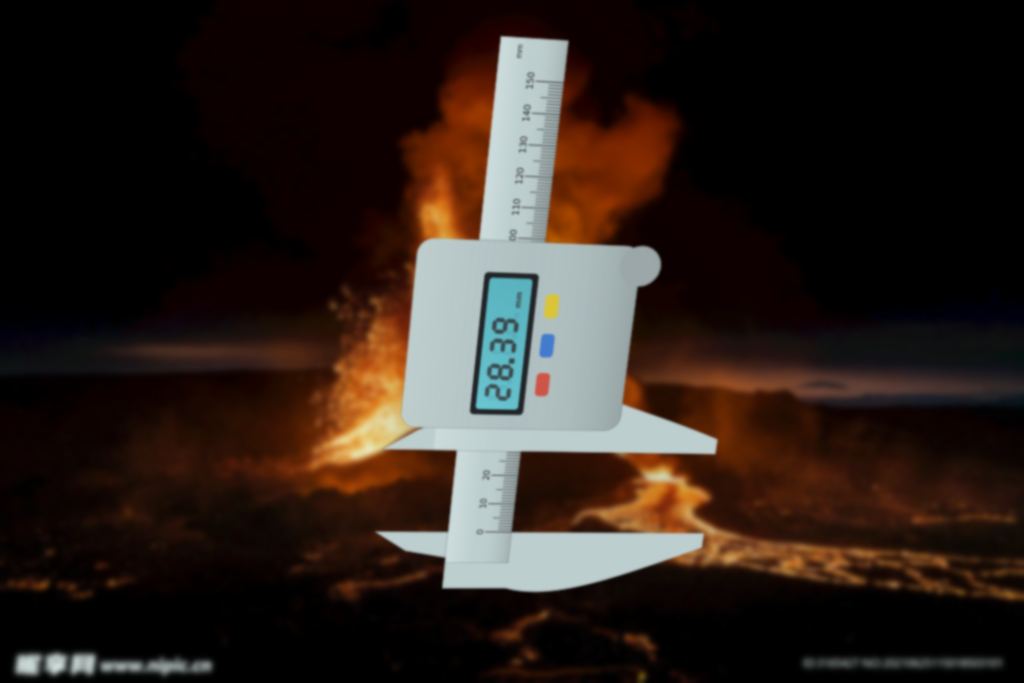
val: 28.39 mm
